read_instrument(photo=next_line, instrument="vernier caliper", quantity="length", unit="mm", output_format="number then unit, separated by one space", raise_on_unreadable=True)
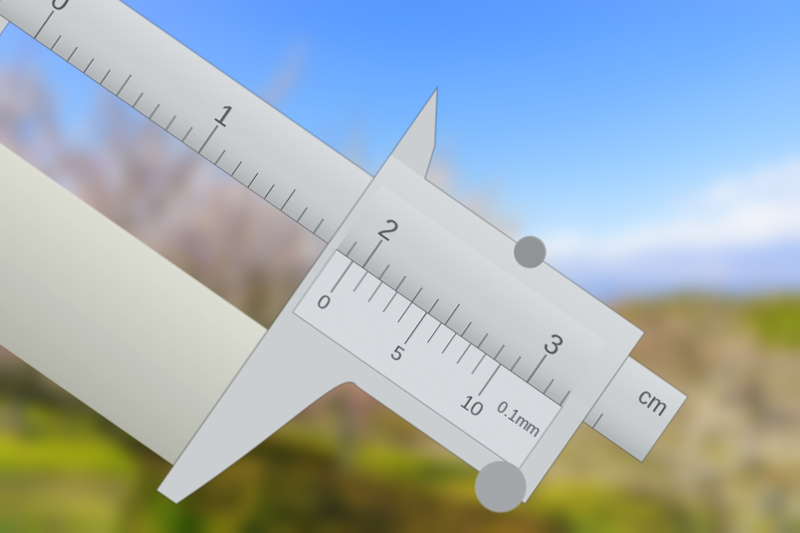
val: 19.4 mm
